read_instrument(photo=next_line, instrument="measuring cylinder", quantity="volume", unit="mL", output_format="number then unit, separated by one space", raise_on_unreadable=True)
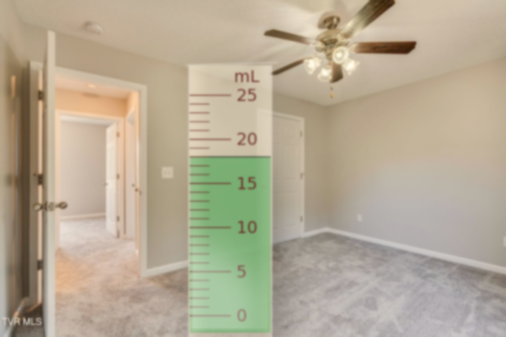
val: 18 mL
